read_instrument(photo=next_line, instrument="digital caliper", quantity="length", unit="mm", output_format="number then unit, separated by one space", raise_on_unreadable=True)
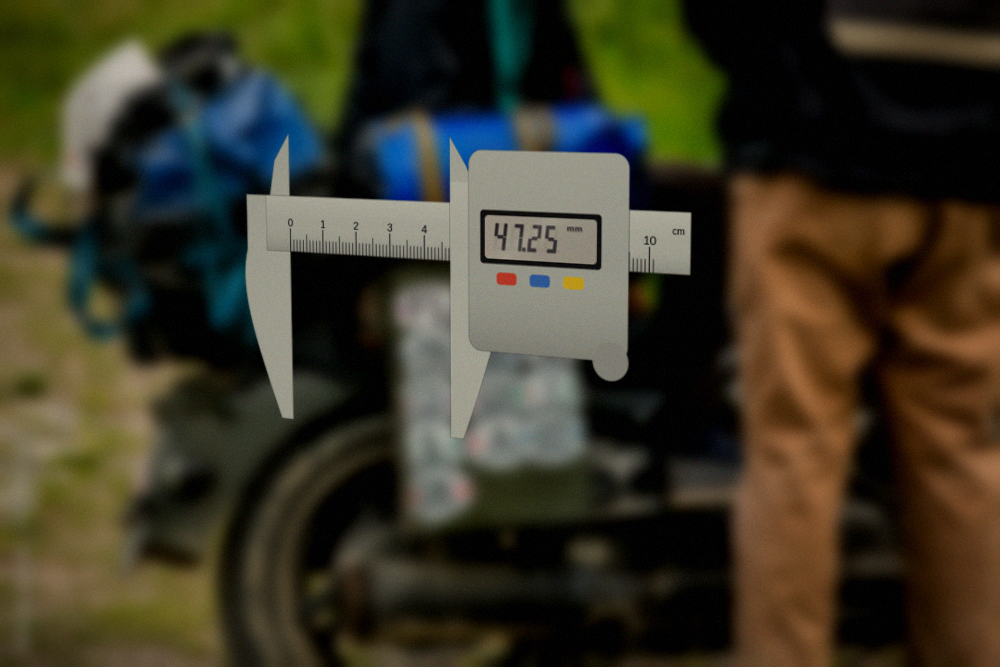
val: 47.25 mm
